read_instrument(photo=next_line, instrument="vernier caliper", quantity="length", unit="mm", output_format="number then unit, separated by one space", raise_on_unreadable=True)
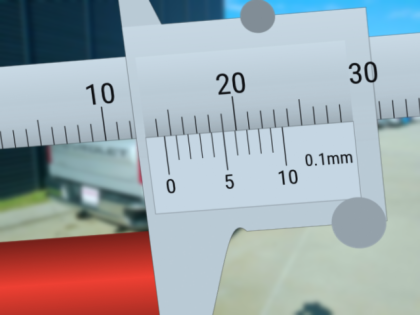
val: 14.5 mm
